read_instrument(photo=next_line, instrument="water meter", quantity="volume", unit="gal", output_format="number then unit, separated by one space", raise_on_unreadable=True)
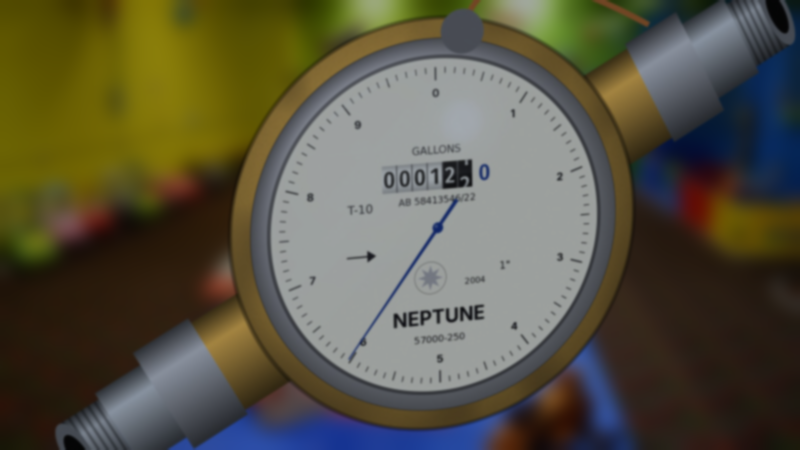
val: 1216.0 gal
